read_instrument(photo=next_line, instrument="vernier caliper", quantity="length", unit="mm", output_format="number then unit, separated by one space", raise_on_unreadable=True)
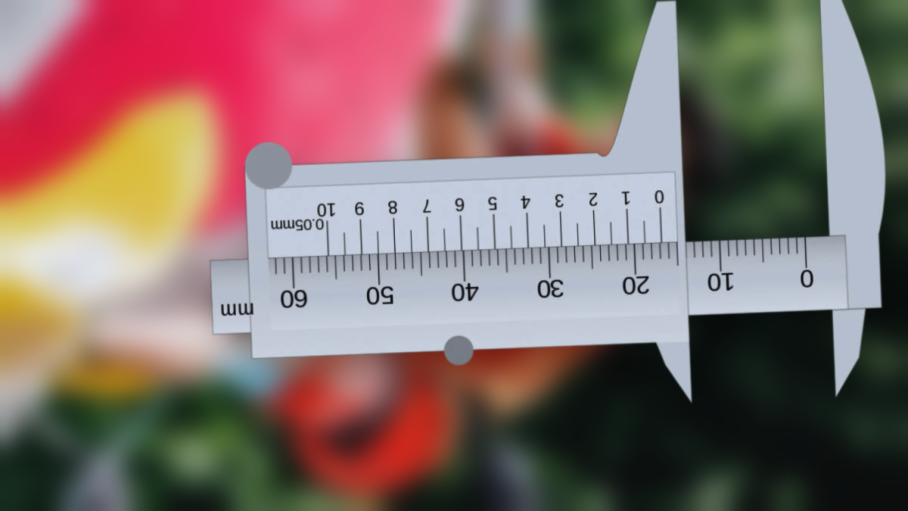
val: 16.8 mm
